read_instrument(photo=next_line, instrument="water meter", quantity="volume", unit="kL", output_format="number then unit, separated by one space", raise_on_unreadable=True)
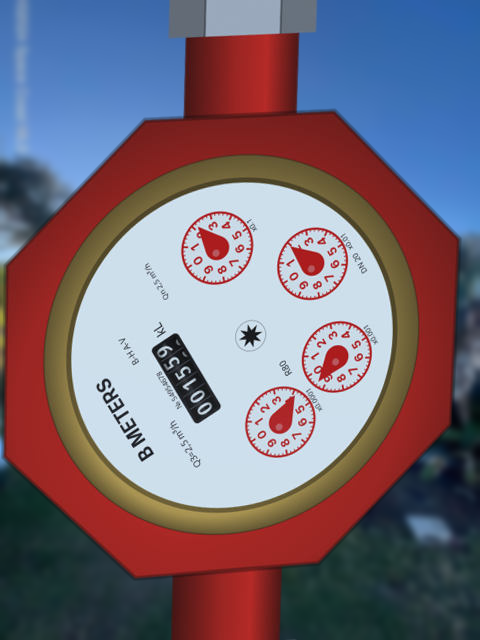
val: 1559.2194 kL
